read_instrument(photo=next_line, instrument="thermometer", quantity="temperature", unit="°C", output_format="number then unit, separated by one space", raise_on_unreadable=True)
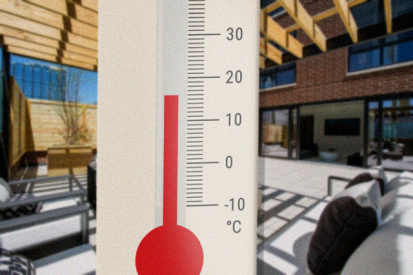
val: 16 °C
